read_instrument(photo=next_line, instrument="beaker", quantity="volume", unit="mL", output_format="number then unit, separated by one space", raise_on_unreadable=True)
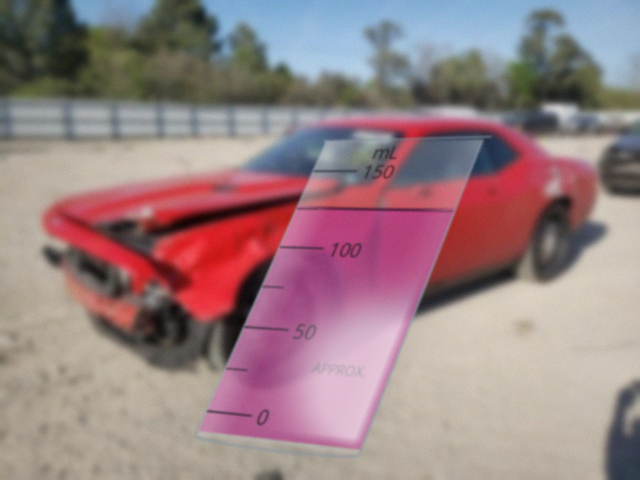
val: 125 mL
